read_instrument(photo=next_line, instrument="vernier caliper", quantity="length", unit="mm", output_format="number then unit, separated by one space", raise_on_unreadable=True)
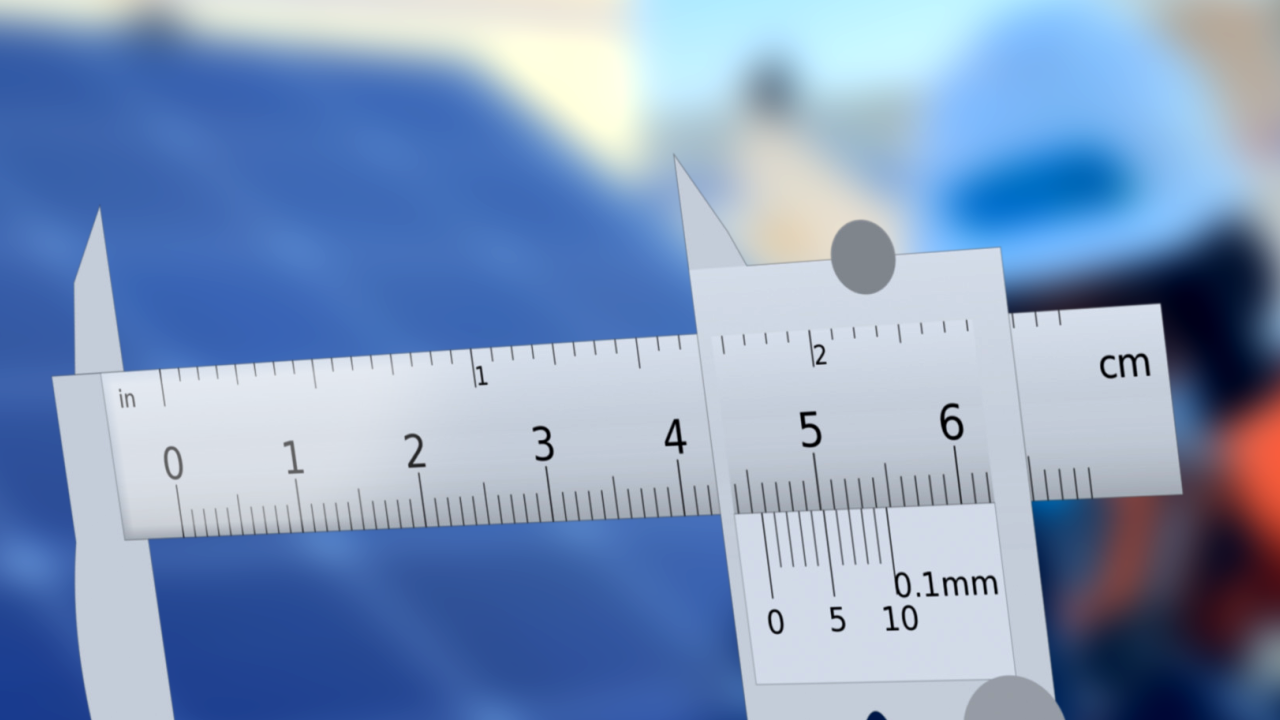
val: 45.7 mm
